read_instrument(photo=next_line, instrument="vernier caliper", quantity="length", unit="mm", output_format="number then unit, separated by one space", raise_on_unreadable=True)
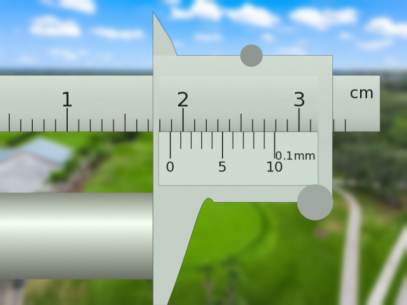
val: 18.9 mm
